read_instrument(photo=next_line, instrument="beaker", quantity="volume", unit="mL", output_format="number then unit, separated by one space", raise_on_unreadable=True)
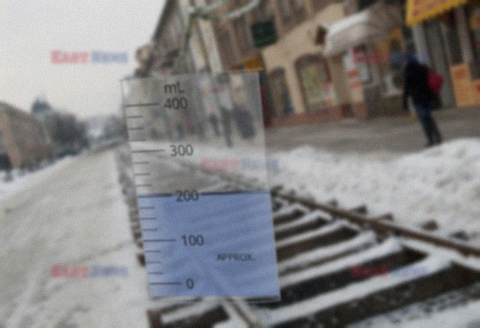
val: 200 mL
